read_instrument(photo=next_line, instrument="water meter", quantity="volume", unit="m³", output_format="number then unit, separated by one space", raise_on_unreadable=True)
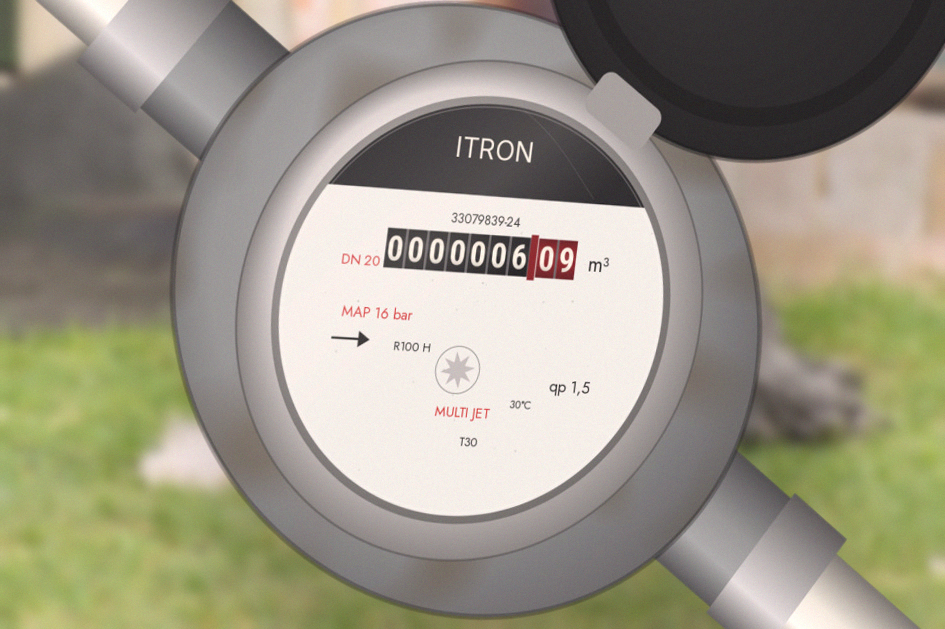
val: 6.09 m³
